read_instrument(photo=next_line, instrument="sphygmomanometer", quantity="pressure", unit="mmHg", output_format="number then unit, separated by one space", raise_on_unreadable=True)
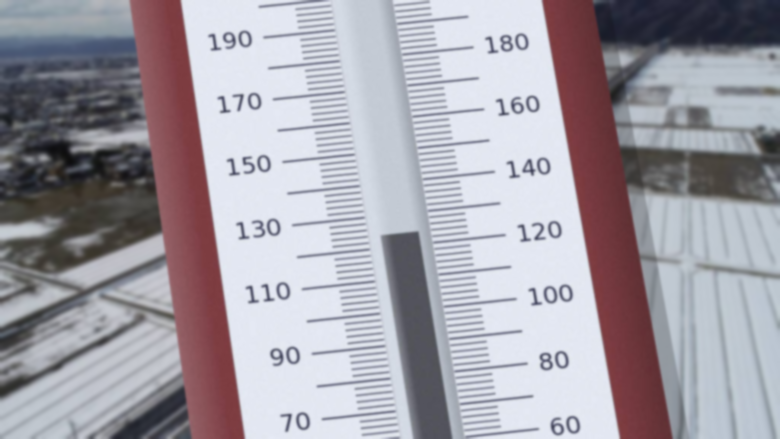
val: 124 mmHg
